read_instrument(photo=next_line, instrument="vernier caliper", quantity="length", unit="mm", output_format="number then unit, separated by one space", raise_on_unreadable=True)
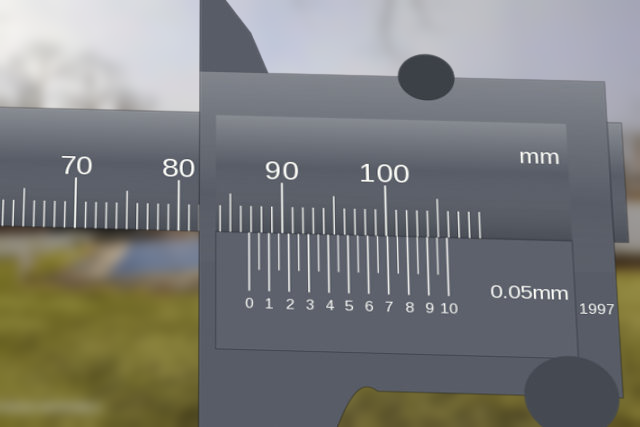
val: 86.8 mm
